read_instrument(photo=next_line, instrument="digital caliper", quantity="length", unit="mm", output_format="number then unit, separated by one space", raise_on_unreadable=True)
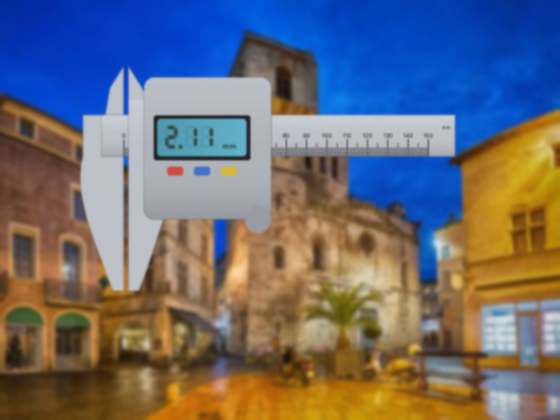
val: 2.11 mm
